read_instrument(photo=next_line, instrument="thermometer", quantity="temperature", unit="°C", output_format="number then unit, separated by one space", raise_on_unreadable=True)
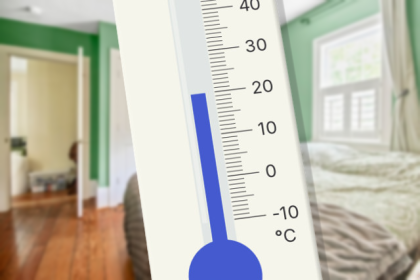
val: 20 °C
